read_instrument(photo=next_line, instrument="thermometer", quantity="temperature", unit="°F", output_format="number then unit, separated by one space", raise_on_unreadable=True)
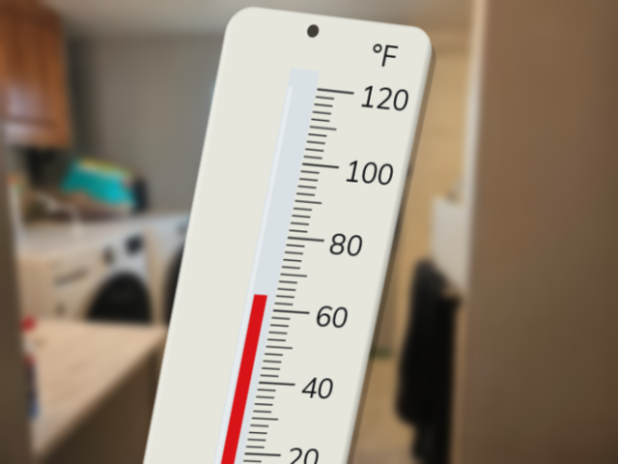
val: 64 °F
